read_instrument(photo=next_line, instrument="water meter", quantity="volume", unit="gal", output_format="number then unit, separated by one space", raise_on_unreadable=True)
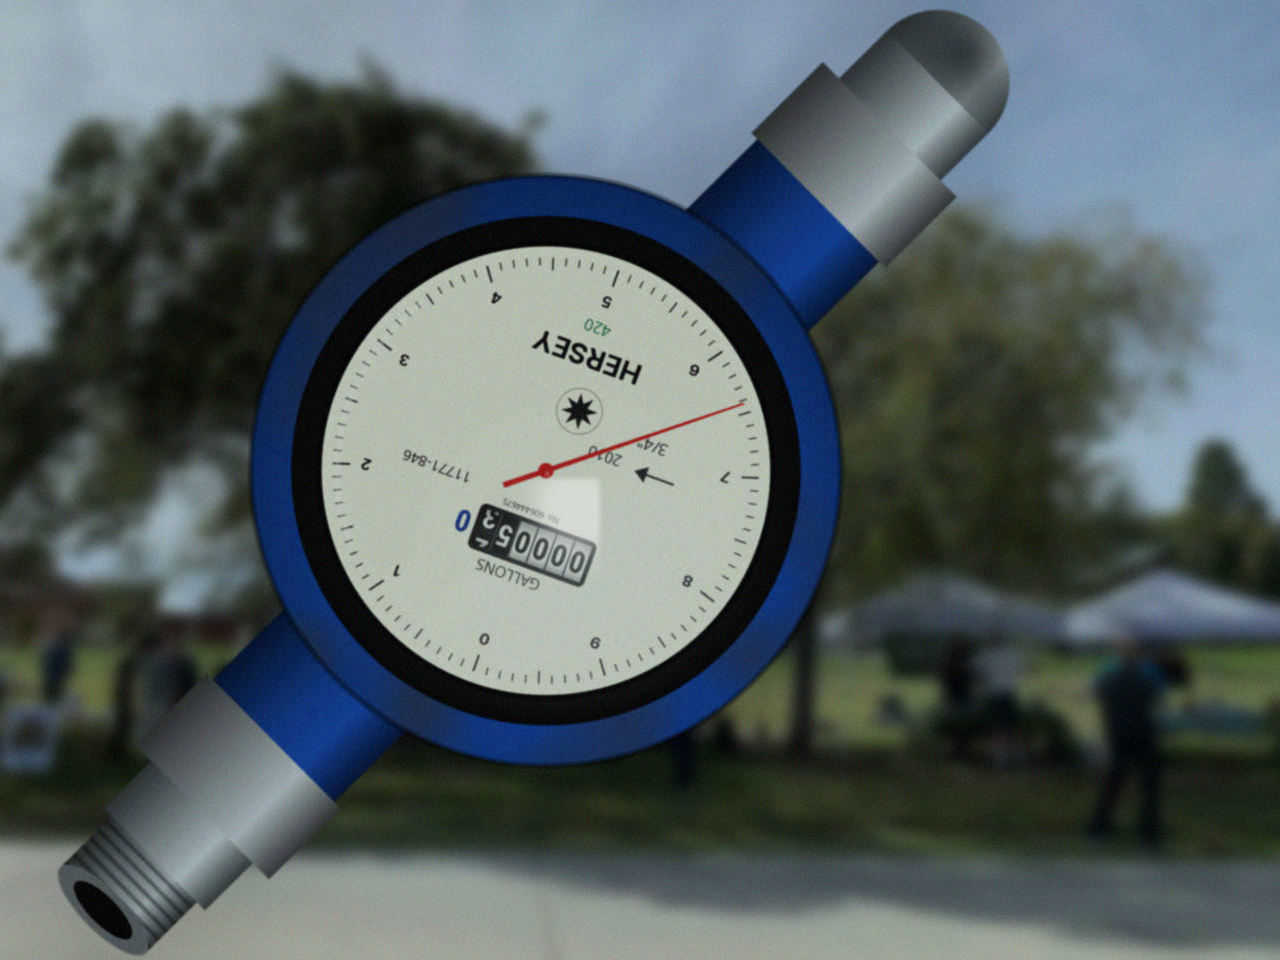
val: 526.4 gal
